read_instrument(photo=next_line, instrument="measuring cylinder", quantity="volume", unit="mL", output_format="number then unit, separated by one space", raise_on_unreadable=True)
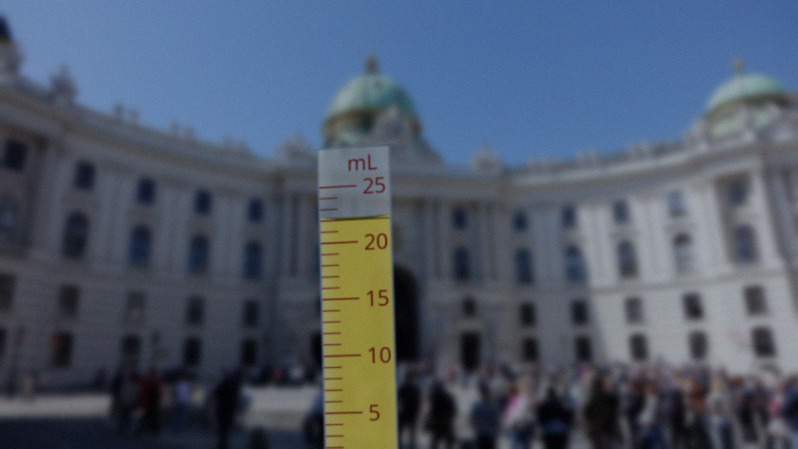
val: 22 mL
